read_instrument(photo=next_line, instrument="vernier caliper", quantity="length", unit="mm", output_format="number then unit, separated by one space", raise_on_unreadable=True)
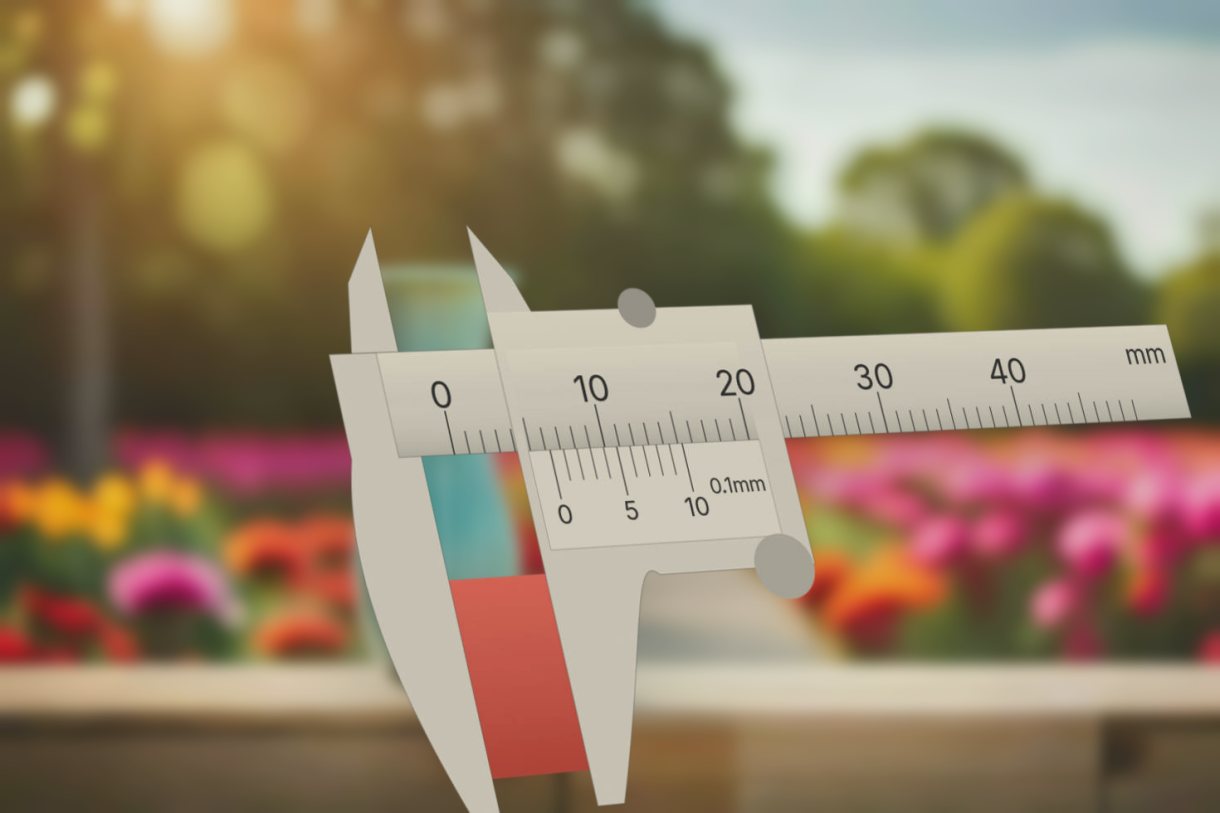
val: 6.3 mm
